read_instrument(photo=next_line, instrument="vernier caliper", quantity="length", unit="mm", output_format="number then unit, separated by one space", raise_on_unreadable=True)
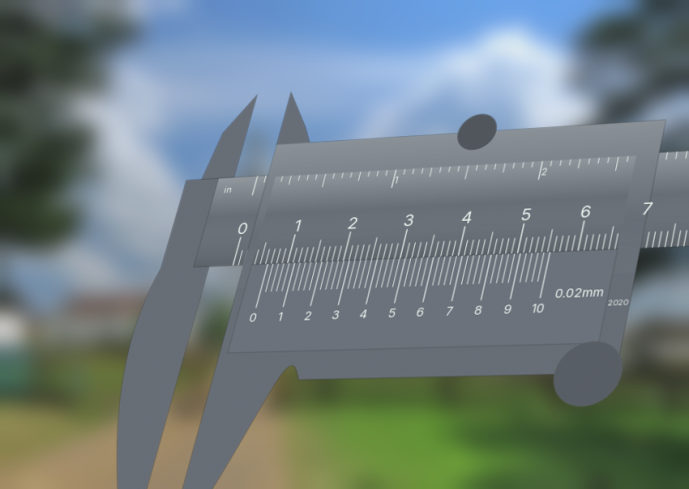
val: 6.4 mm
